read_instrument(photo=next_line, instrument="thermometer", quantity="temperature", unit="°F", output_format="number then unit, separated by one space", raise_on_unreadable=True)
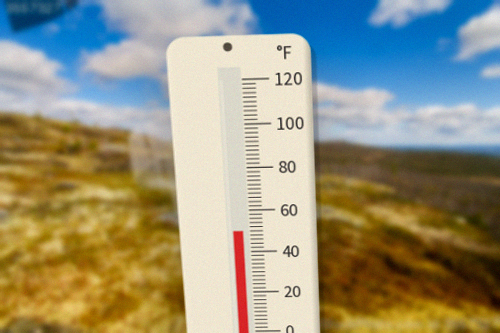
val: 50 °F
